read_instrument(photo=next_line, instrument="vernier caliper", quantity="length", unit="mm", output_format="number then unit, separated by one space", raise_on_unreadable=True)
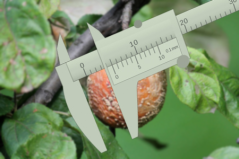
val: 5.0 mm
